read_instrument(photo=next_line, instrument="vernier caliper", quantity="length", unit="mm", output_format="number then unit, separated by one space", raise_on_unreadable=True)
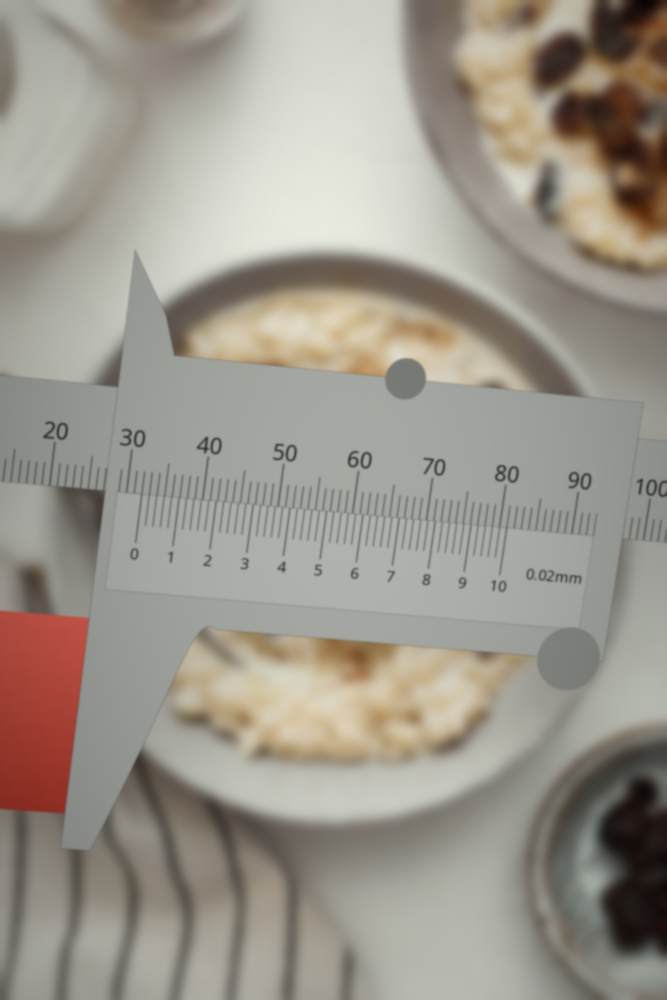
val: 32.0 mm
